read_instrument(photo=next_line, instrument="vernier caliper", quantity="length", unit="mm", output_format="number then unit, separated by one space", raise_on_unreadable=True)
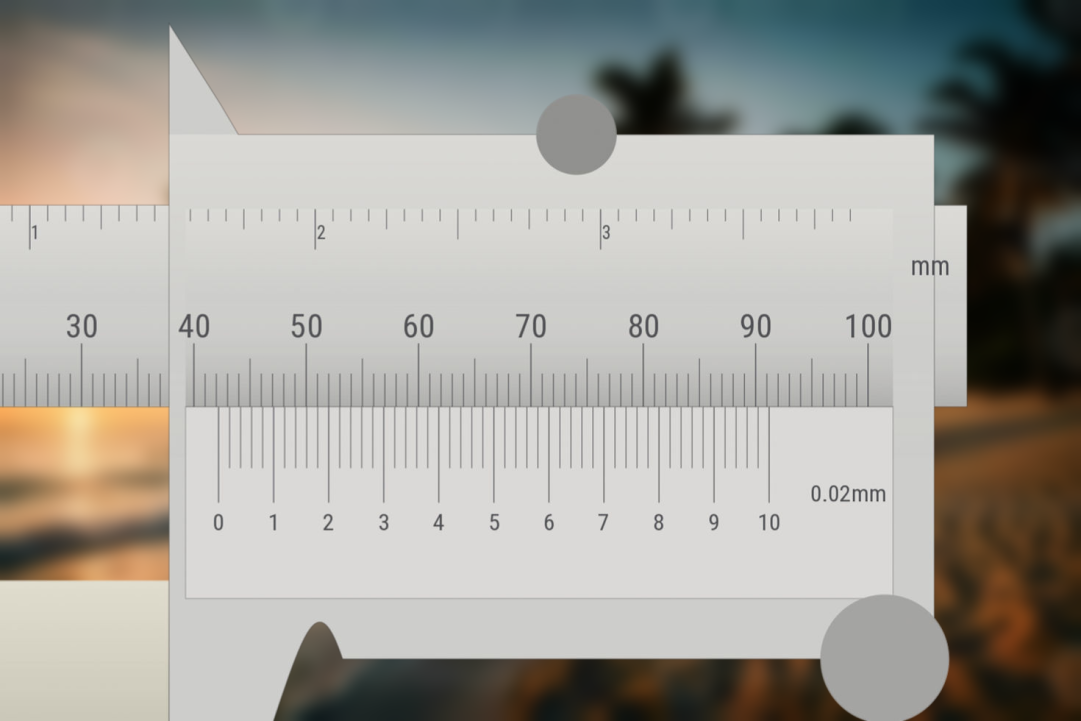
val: 42.2 mm
